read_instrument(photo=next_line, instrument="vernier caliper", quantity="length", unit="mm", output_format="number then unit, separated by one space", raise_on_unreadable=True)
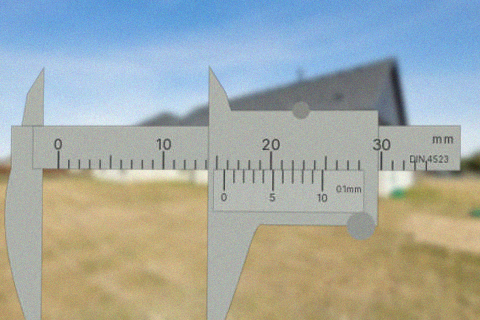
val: 15.7 mm
